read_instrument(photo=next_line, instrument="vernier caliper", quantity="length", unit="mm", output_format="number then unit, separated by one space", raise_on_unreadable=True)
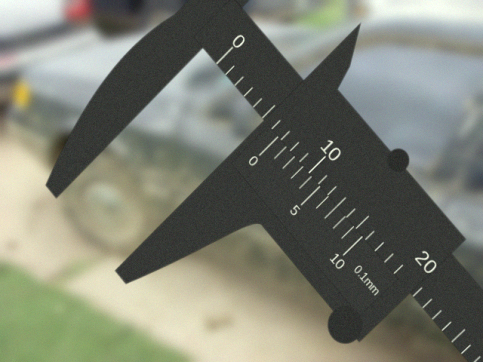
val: 6.7 mm
